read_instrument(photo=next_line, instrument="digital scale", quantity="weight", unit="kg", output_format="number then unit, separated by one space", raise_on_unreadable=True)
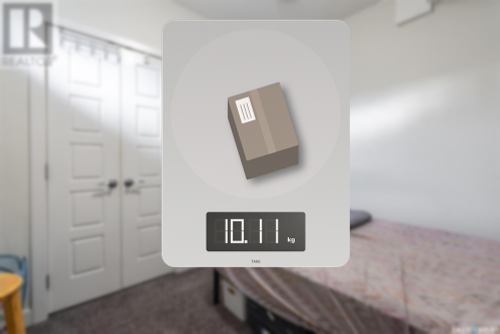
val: 10.11 kg
